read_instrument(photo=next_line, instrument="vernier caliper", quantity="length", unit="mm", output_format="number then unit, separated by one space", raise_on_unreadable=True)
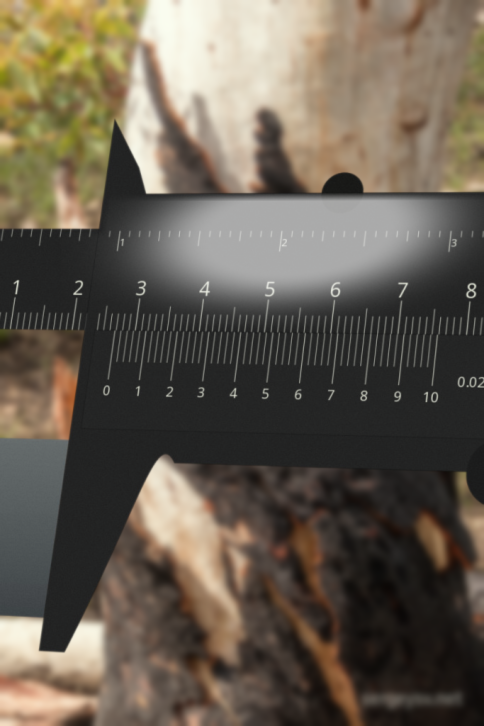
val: 26.8 mm
